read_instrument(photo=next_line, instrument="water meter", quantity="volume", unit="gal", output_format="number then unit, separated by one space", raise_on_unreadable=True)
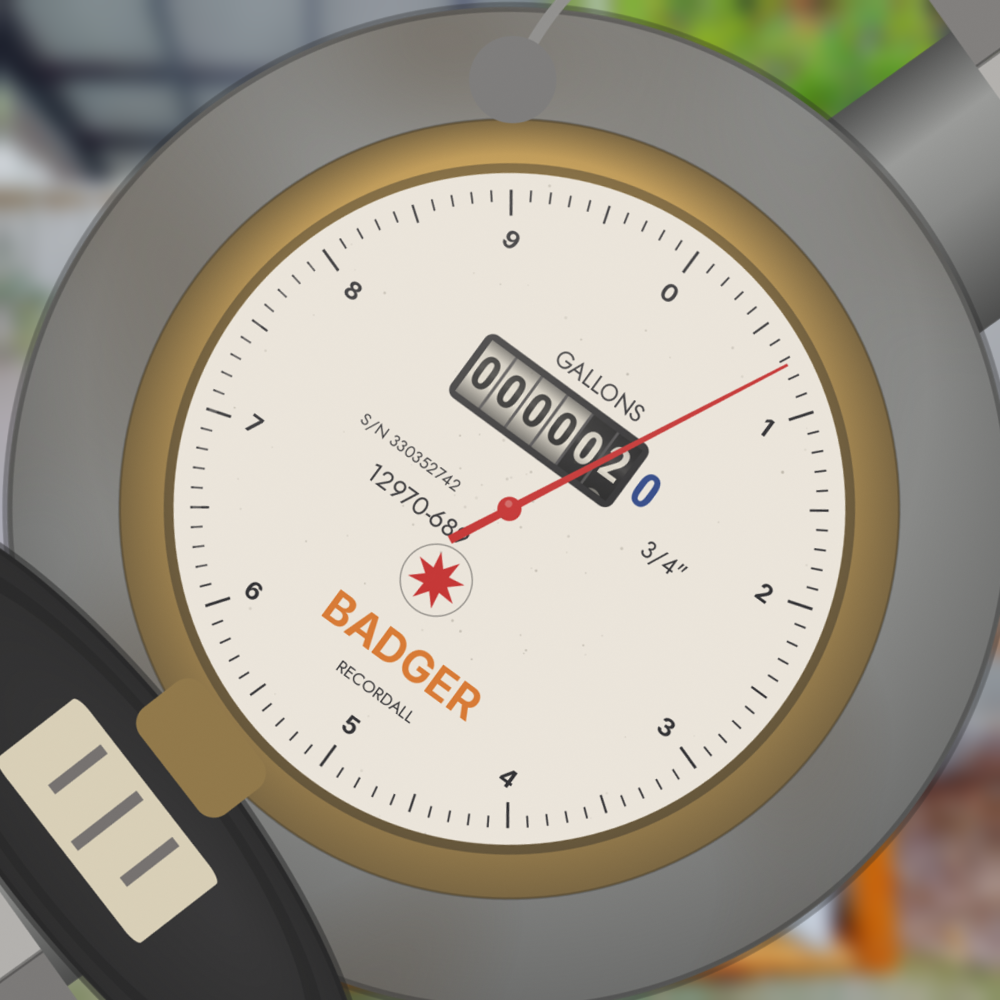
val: 20.7 gal
